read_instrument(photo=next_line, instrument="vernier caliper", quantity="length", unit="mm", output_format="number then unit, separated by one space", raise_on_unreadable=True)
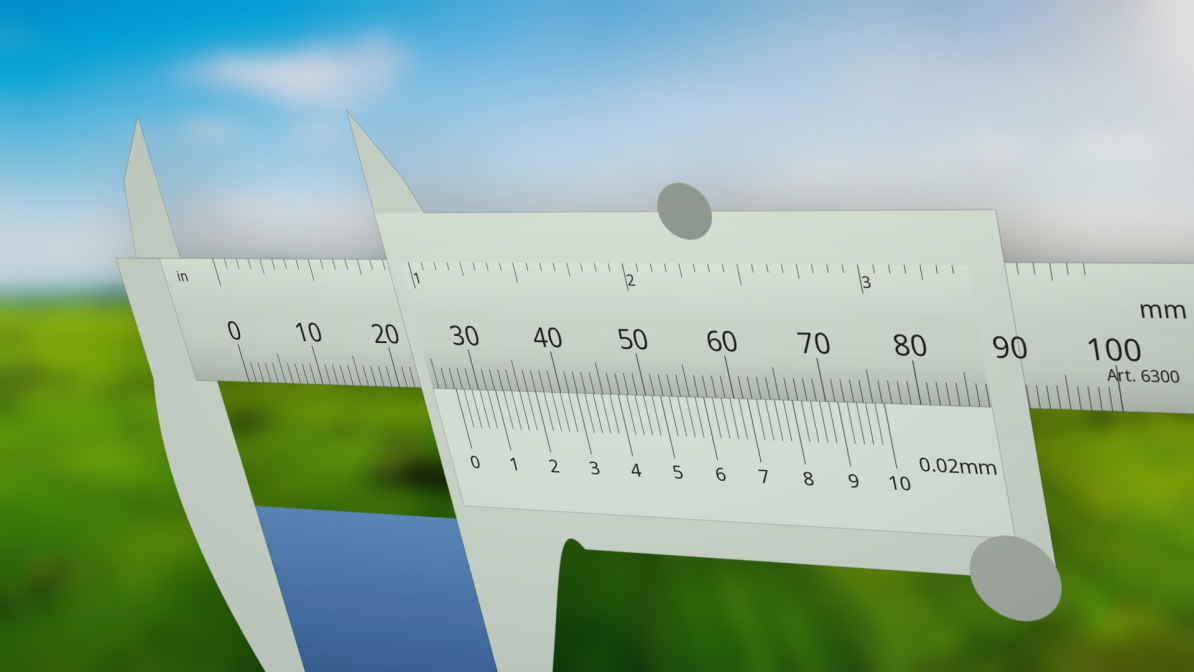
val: 27.2 mm
